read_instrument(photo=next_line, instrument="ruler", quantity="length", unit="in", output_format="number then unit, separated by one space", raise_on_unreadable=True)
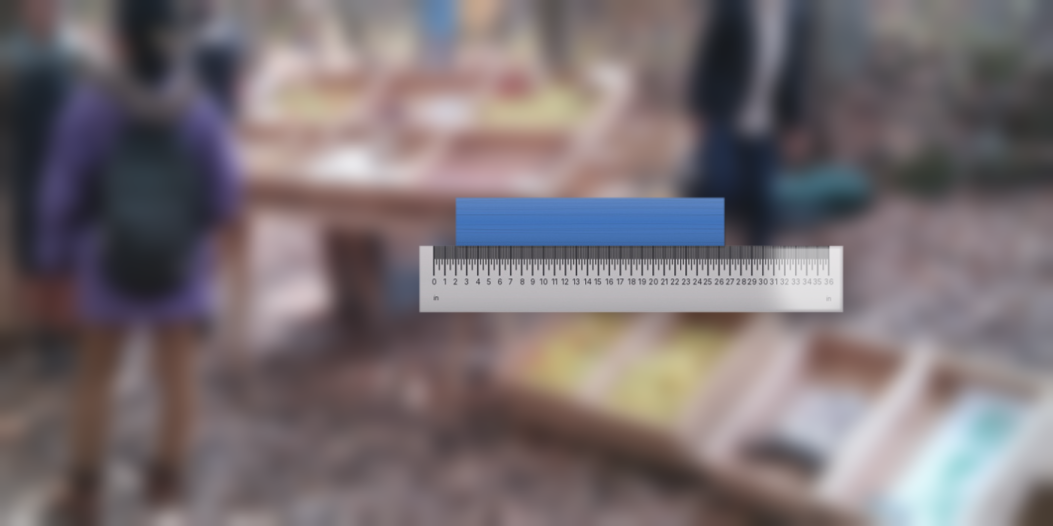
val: 24.5 in
